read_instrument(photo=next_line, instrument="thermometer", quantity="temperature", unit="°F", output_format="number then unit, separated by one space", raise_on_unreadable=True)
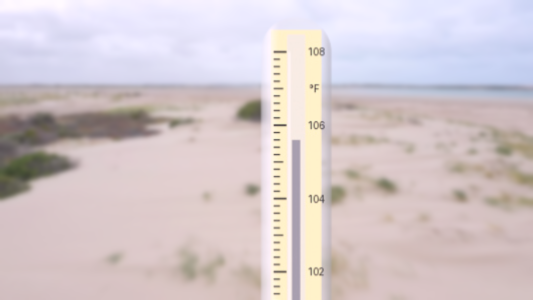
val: 105.6 °F
